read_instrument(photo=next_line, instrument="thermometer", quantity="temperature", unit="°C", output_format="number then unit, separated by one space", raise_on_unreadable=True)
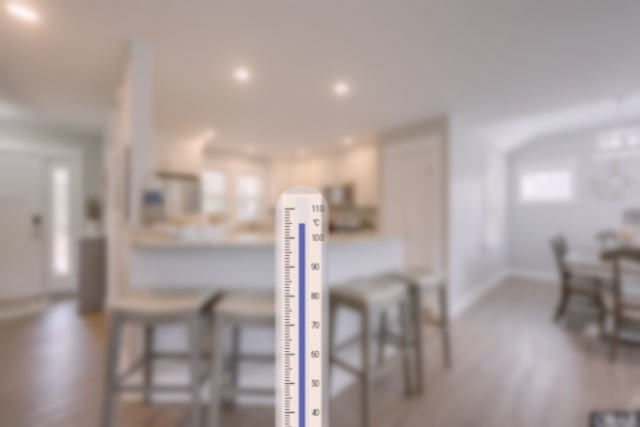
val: 105 °C
